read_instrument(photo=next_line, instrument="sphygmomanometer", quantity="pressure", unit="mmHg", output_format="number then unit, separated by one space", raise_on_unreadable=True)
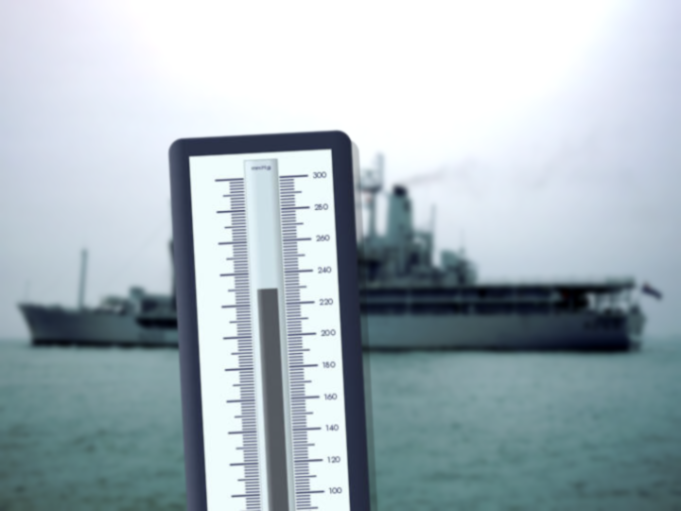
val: 230 mmHg
